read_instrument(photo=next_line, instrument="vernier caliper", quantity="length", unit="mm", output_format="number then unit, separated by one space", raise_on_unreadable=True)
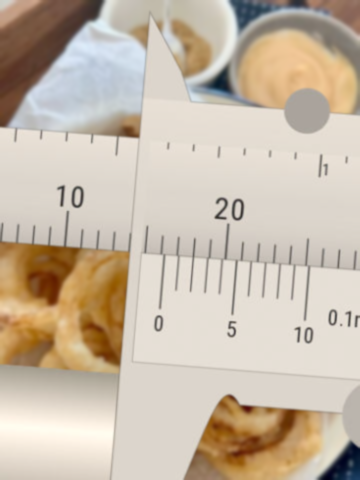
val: 16.2 mm
